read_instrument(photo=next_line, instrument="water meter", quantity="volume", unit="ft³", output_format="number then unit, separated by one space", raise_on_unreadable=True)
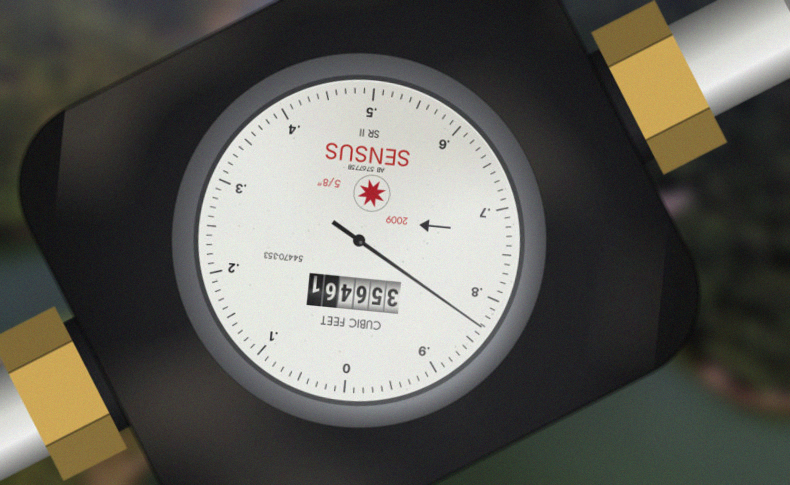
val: 356460.83 ft³
